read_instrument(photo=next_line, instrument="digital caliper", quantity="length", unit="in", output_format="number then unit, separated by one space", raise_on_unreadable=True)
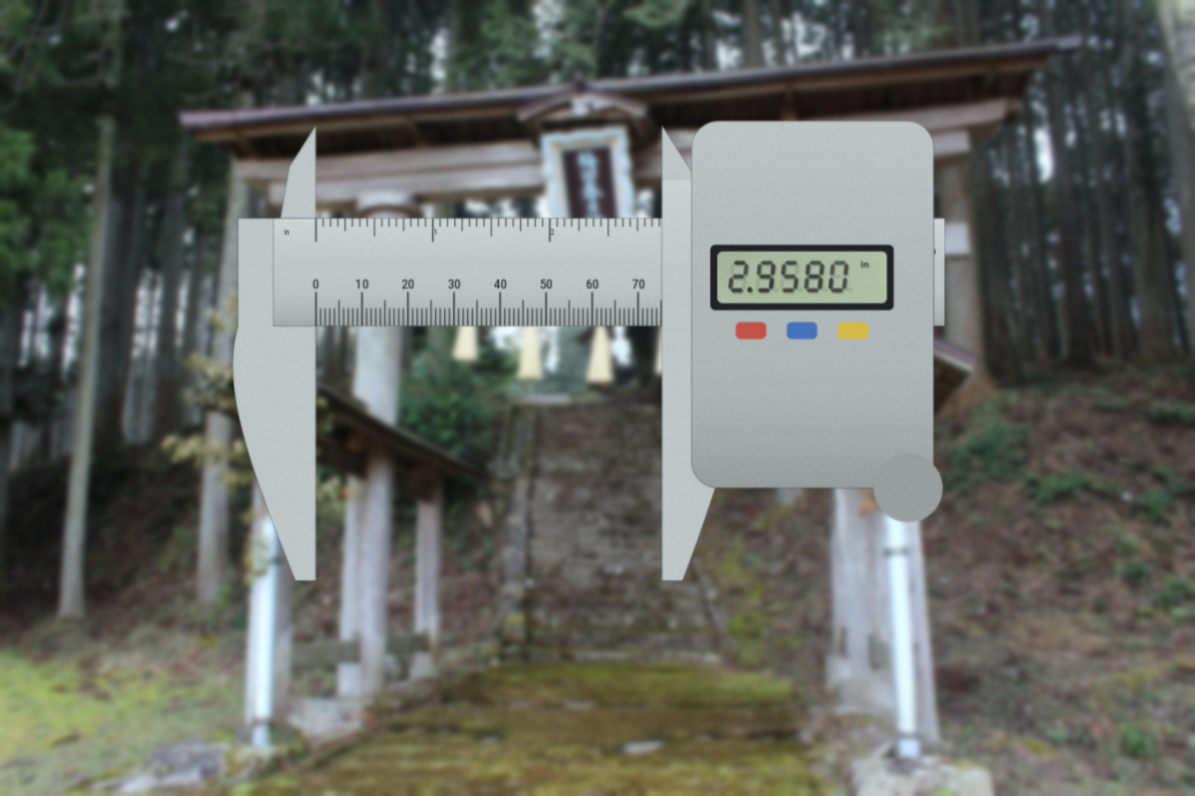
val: 2.9580 in
